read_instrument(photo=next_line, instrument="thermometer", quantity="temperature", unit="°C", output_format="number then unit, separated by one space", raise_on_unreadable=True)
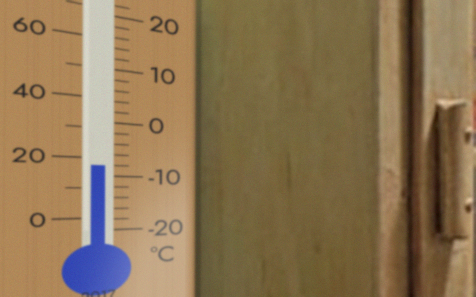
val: -8 °C
